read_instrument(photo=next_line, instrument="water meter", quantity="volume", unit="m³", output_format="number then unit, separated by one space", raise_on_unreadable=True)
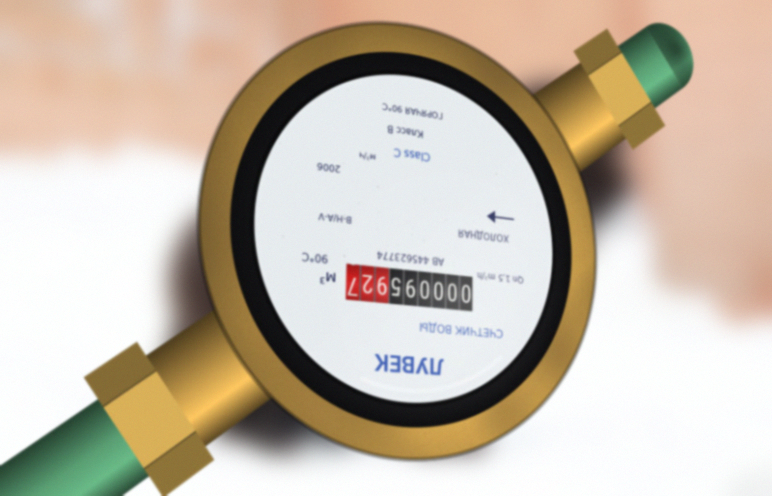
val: 95.927 m³
